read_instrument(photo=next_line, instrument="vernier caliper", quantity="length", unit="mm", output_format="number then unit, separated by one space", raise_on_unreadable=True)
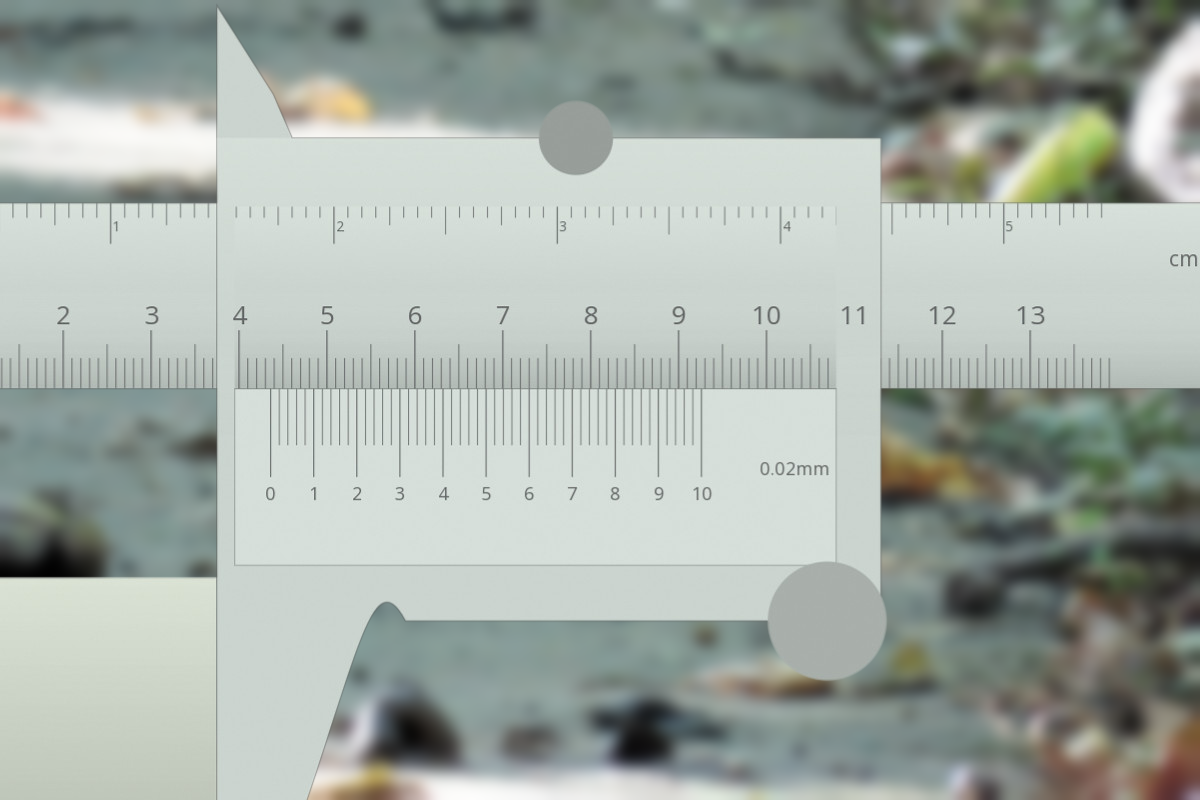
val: 43.6 mm
